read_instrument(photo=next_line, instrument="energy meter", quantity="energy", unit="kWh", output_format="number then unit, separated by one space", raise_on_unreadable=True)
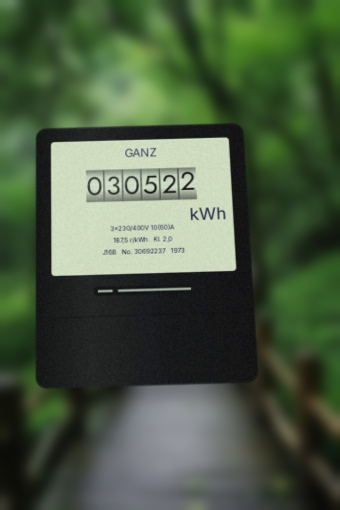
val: 30522 kWh
